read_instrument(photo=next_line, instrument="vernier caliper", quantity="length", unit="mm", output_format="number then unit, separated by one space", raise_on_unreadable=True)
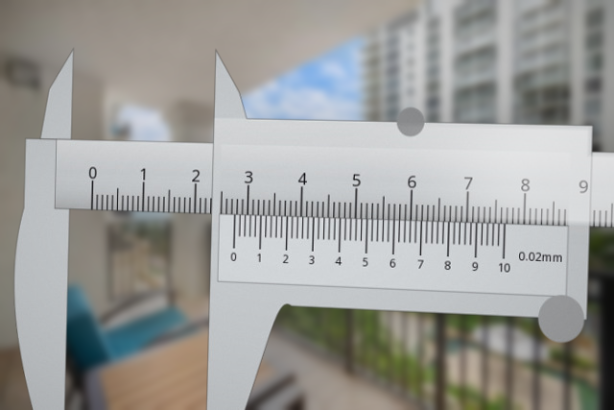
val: 27.6 mm
